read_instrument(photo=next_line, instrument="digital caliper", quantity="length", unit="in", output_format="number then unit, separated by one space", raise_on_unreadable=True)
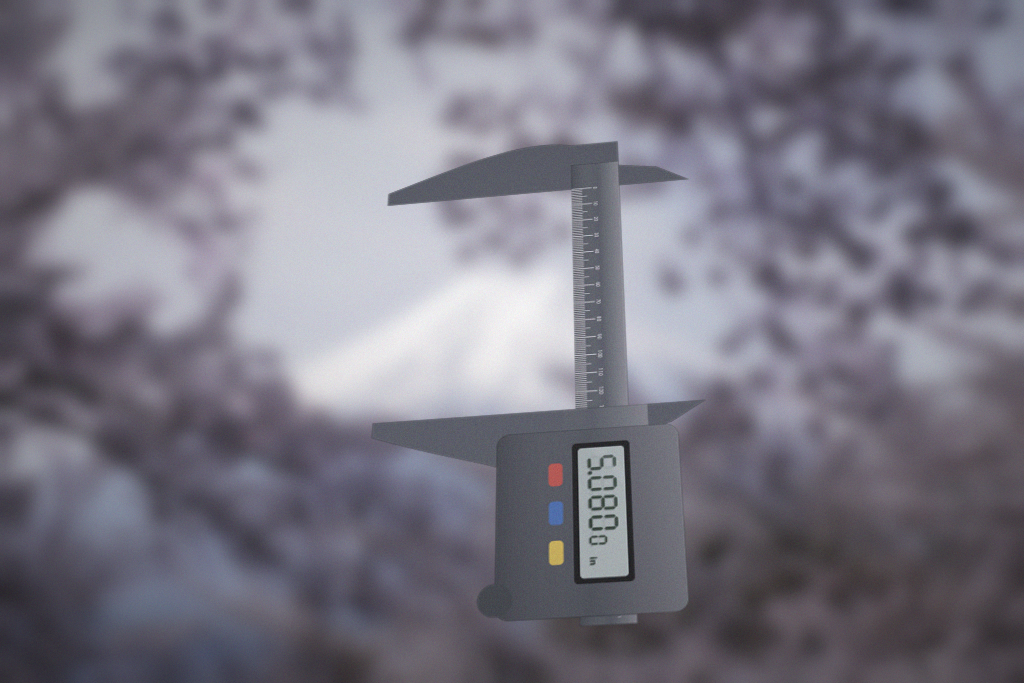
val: 5.0800 in
